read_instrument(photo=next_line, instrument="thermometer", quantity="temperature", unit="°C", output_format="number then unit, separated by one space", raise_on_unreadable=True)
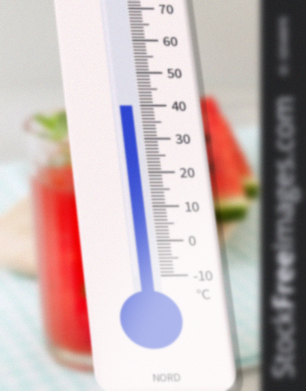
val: 40 °C
